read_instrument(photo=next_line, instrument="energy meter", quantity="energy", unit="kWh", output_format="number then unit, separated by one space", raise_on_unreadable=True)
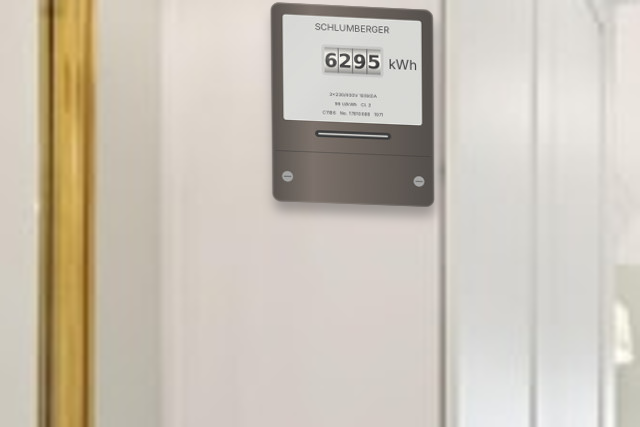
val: 6295 kWh
